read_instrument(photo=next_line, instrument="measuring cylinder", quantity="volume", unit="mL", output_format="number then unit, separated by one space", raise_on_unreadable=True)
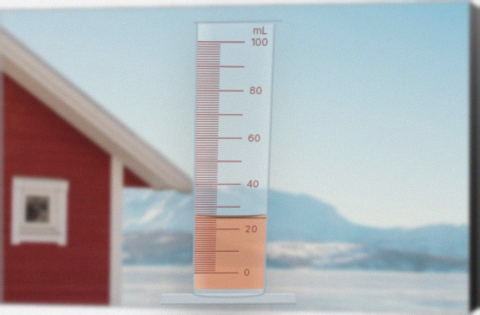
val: 25 mL
